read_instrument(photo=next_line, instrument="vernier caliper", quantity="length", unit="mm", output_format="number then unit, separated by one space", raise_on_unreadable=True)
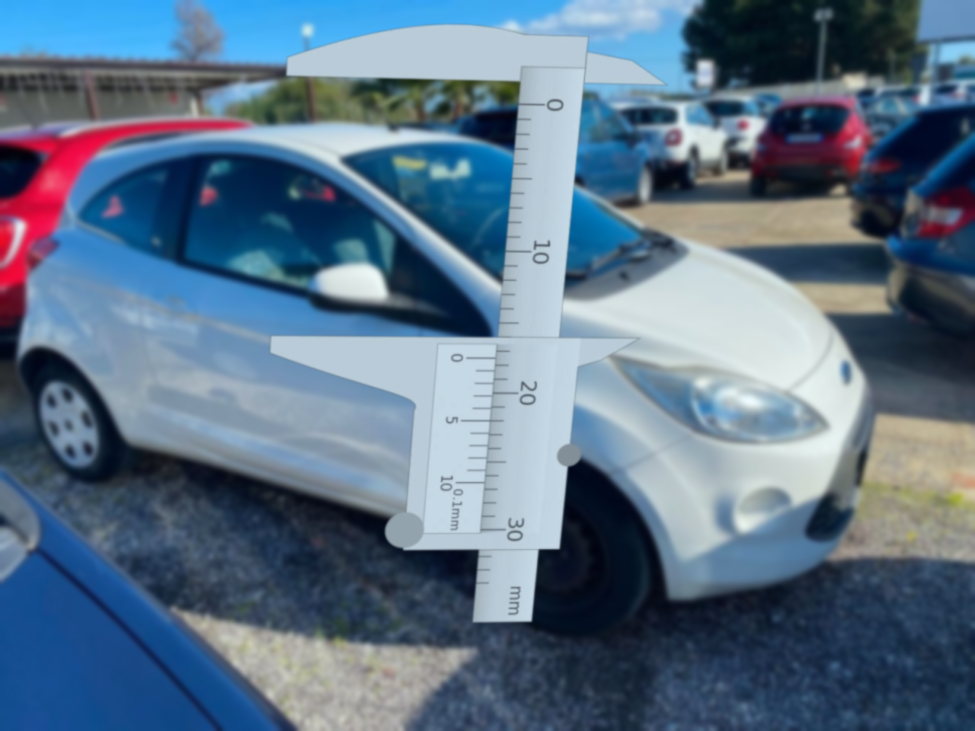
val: 17.5 mm
